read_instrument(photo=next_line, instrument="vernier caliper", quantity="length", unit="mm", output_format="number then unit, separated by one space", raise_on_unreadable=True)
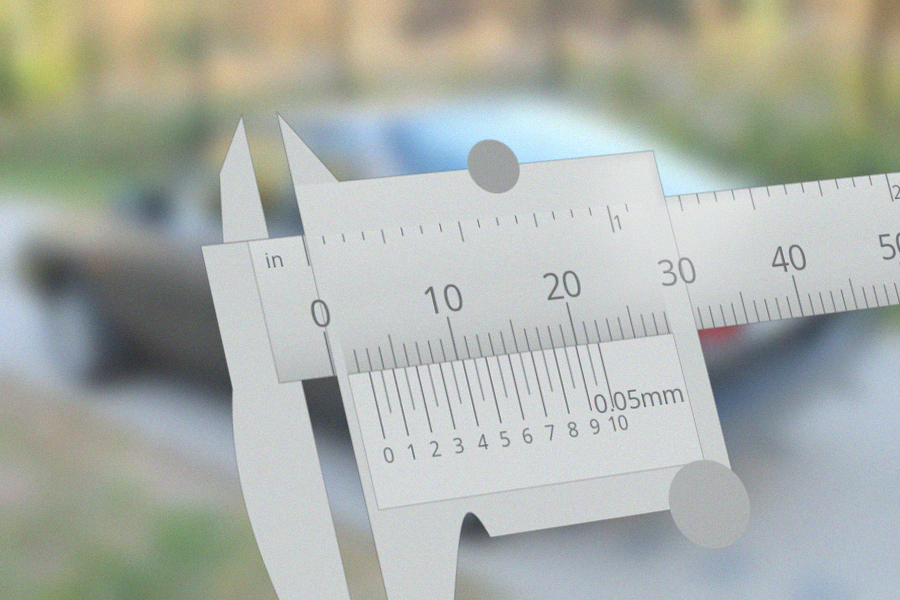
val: 2.8 mm
